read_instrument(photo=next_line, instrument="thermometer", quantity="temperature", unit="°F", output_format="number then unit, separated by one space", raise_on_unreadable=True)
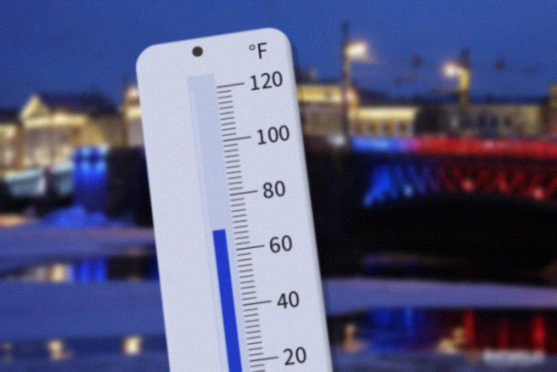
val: 68 °F
